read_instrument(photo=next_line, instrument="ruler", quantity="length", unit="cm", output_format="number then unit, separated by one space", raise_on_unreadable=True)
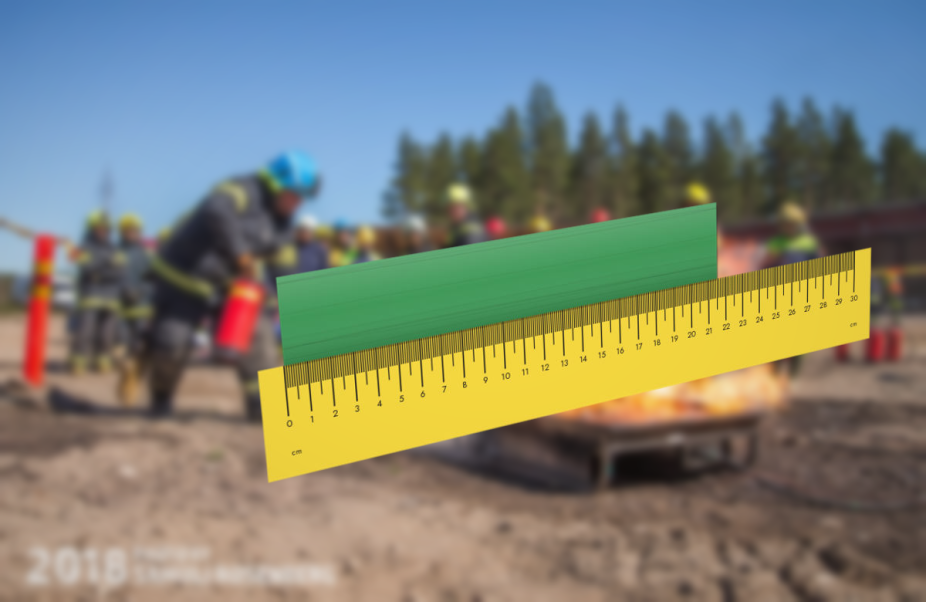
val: 21.5 cm
